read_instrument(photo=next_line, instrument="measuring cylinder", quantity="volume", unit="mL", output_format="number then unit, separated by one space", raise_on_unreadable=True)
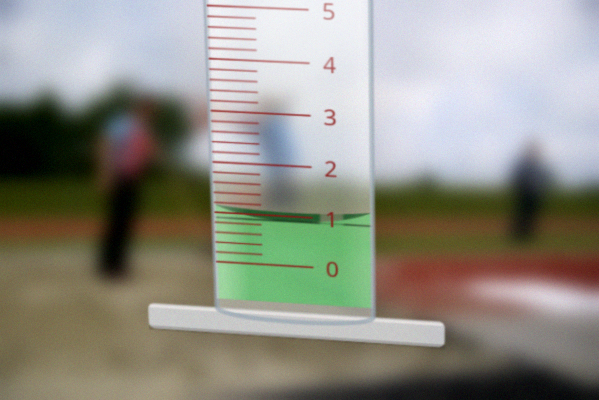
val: 0.9 mL
